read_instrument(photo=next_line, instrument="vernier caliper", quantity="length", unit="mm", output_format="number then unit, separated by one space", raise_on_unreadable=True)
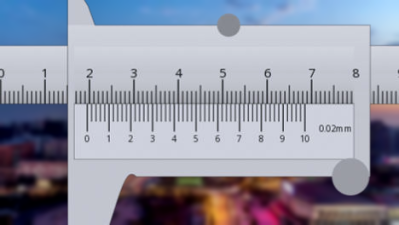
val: 19.5 mm
